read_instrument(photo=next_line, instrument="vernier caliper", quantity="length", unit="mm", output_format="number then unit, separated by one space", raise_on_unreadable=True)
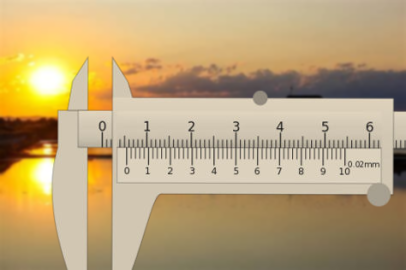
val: 5.5 mm
